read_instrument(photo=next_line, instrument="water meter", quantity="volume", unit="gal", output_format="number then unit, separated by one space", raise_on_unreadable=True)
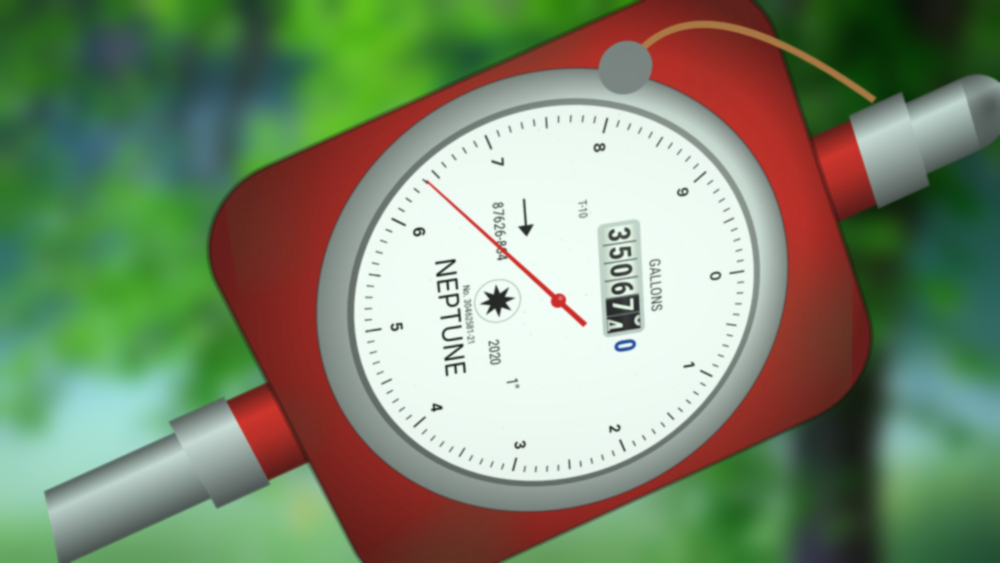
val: 3506736.4 gal
